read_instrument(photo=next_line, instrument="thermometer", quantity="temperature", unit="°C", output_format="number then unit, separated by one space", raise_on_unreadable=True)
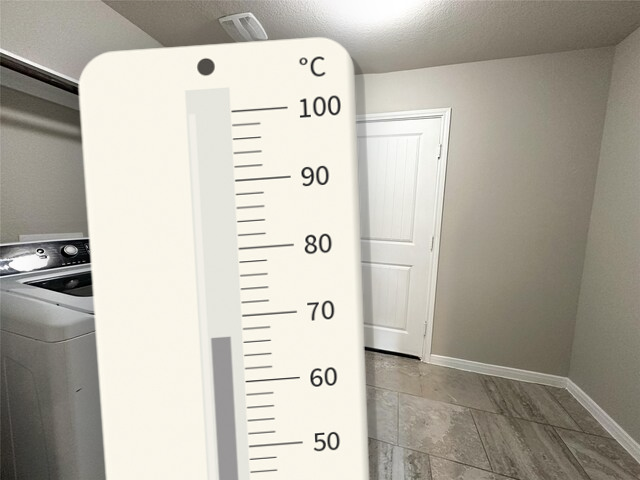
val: 67 °C
